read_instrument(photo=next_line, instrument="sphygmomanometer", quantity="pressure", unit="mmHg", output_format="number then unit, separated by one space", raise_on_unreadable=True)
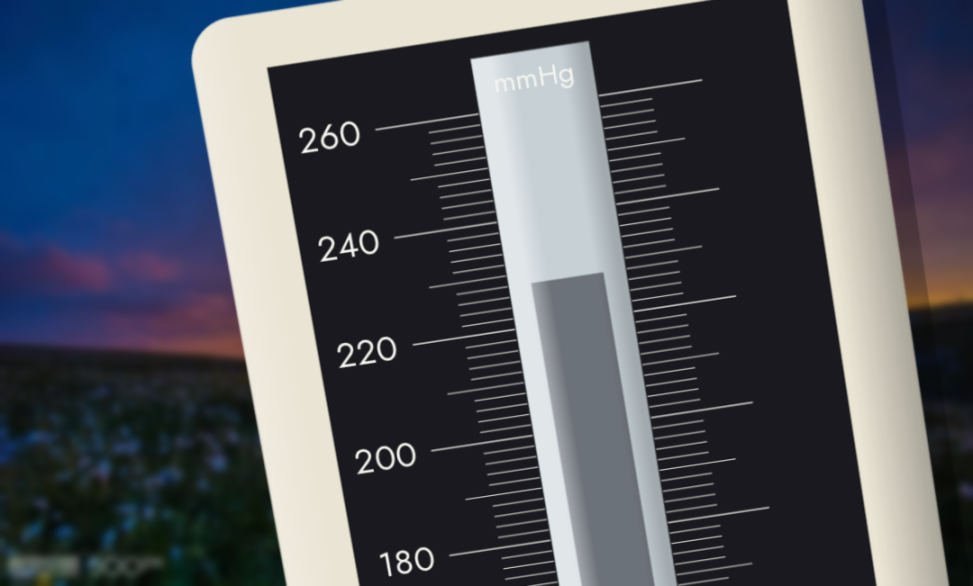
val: 228 mmHg
